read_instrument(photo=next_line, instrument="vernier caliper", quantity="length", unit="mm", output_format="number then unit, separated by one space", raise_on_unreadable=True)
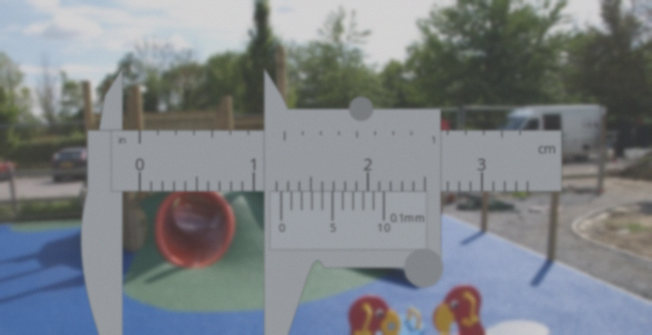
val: 12.4 mm
